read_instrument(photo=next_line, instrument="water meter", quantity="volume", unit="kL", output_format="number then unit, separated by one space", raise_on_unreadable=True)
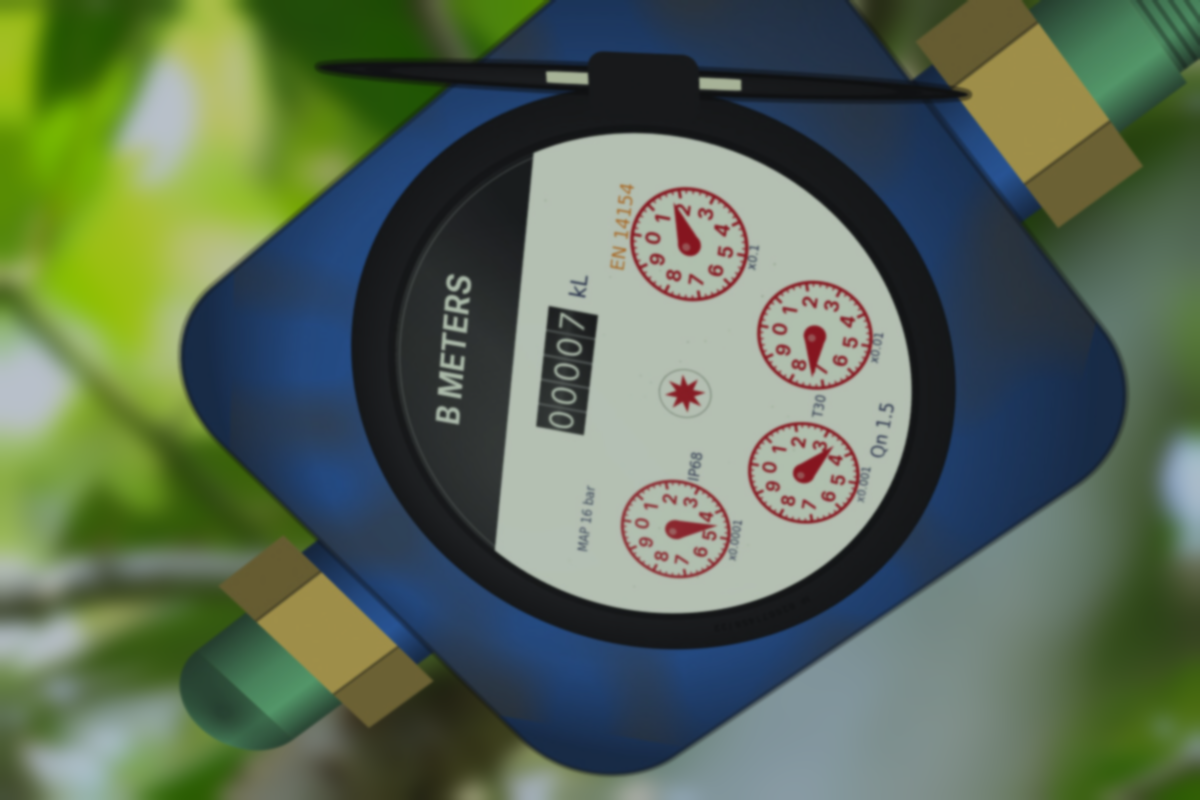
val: 7.1734 kL
